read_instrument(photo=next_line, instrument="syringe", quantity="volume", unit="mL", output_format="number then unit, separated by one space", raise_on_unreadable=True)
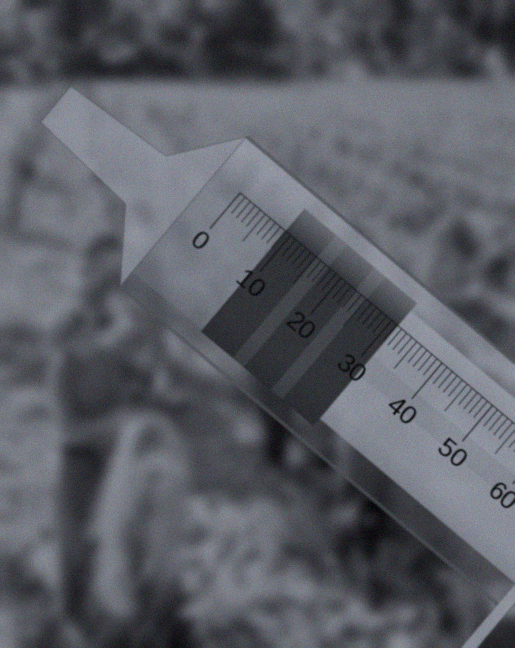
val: 9 mL
